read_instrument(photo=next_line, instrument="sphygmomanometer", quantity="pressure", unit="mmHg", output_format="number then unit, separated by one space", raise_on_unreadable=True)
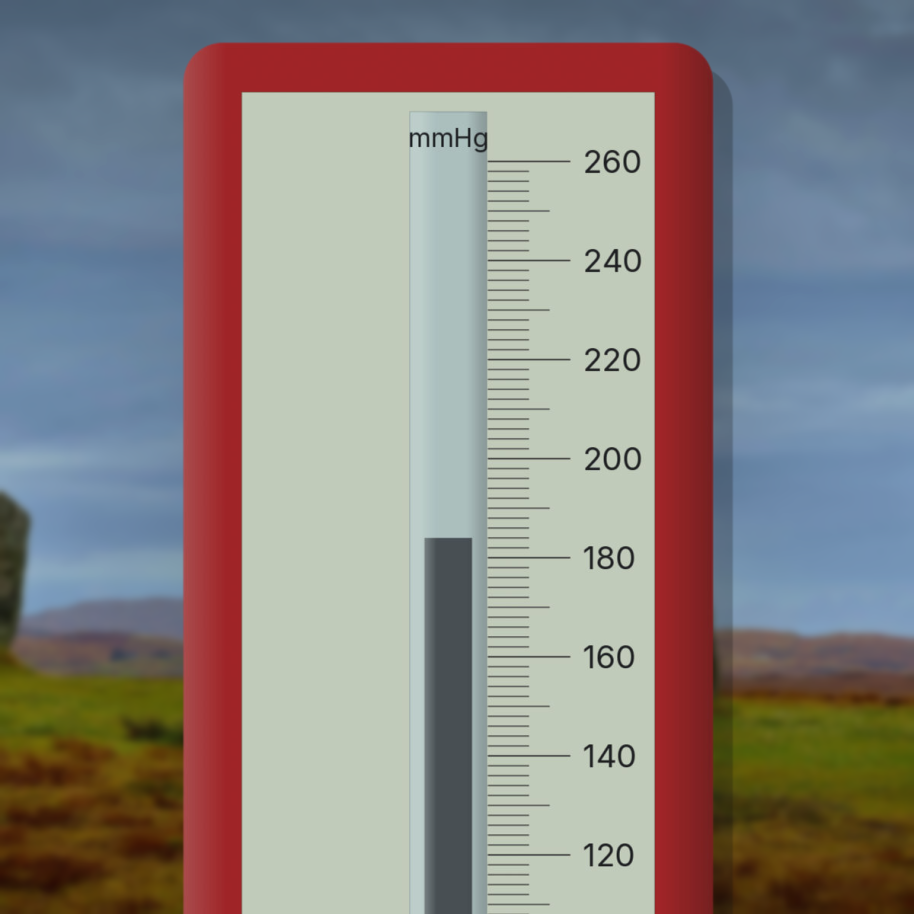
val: 184 mmHg
